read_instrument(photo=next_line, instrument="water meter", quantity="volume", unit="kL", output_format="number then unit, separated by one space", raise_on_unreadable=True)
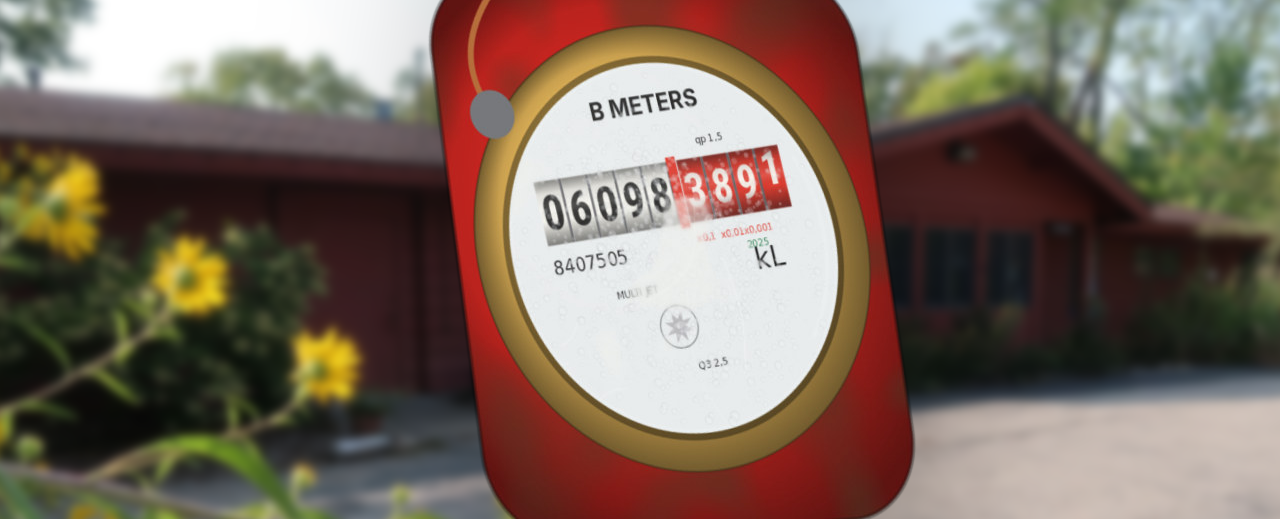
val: 6098.3891 kL
